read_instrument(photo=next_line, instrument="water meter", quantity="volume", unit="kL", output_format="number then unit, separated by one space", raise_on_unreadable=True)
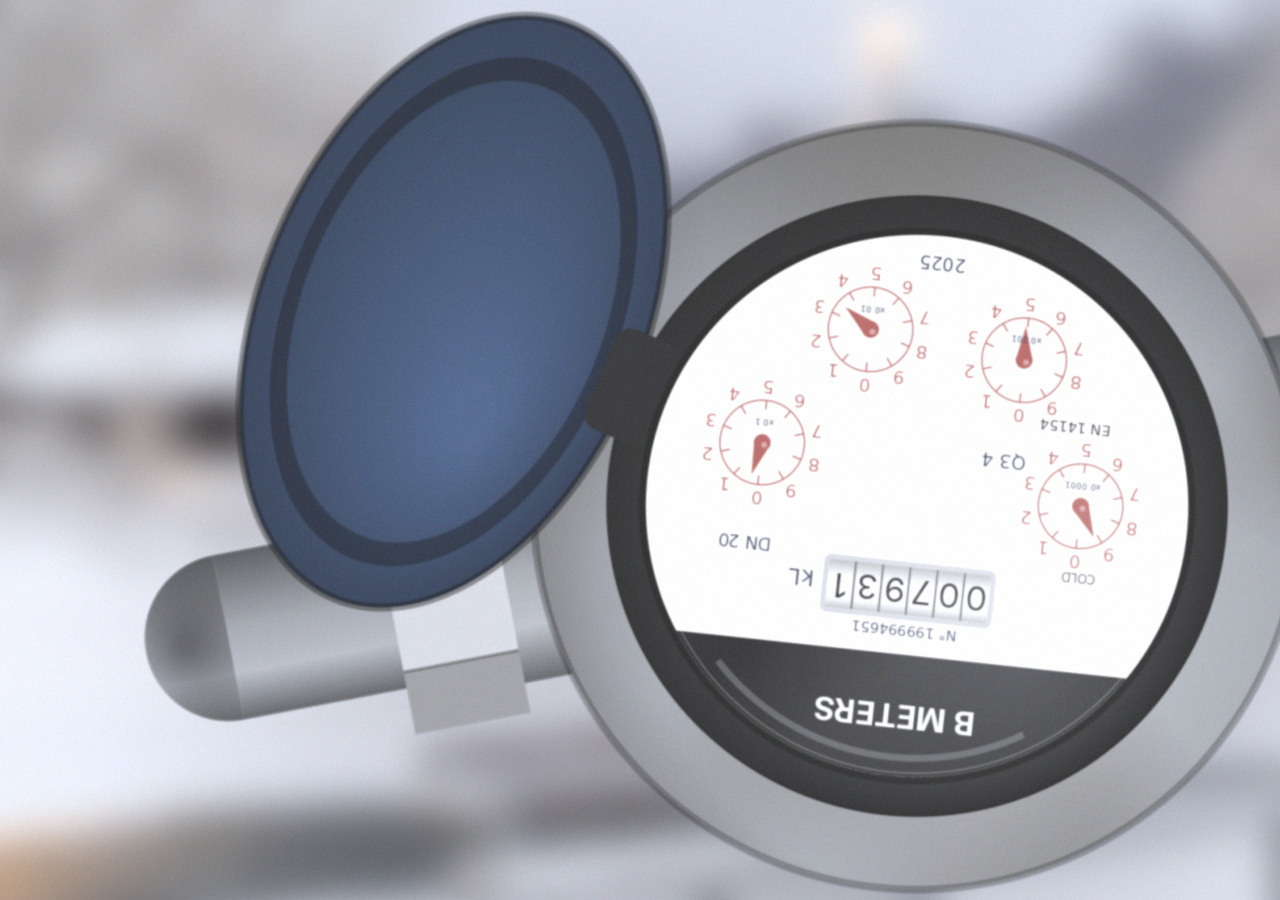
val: 7931.0349 kL
